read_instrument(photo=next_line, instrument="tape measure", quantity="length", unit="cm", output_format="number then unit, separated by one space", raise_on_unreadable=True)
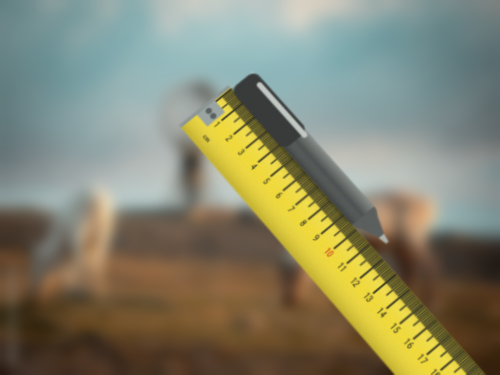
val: 11.5 cm
